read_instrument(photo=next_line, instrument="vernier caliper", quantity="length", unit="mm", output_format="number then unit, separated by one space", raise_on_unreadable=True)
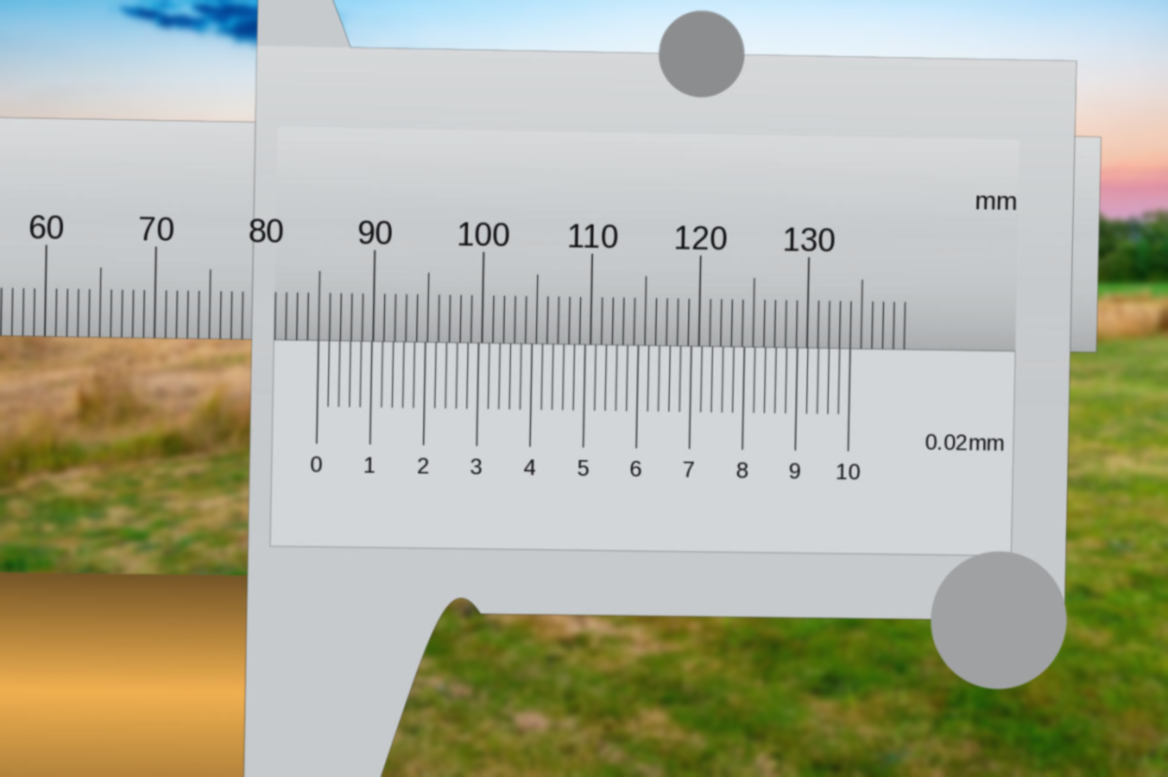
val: 85.0 mm
